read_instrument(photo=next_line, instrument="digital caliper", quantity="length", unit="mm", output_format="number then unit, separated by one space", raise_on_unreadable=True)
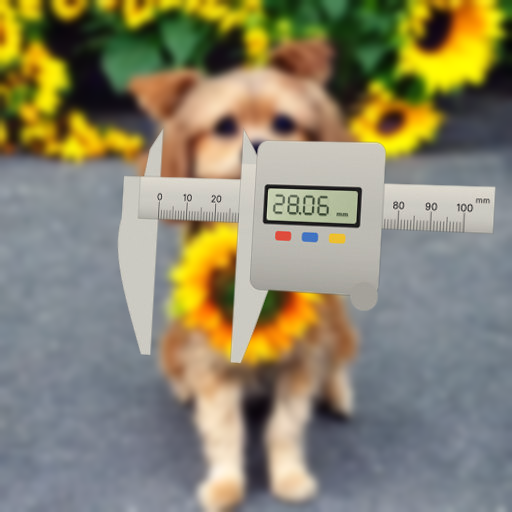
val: 28.06 mm
